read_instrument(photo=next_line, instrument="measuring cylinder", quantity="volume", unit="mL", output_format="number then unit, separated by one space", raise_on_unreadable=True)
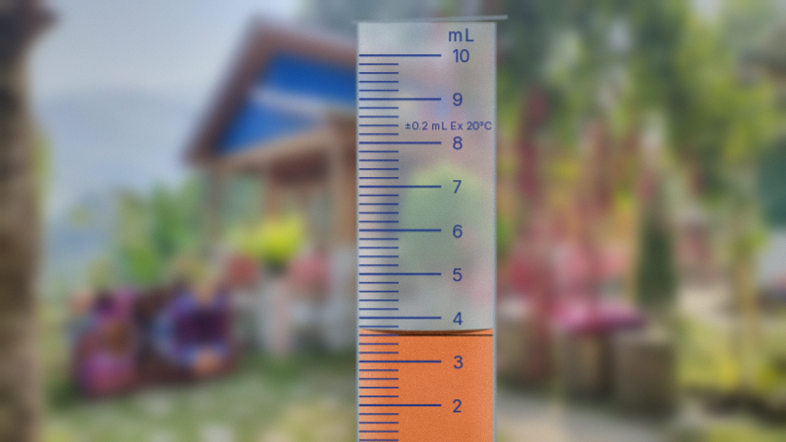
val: 3.6 mL
